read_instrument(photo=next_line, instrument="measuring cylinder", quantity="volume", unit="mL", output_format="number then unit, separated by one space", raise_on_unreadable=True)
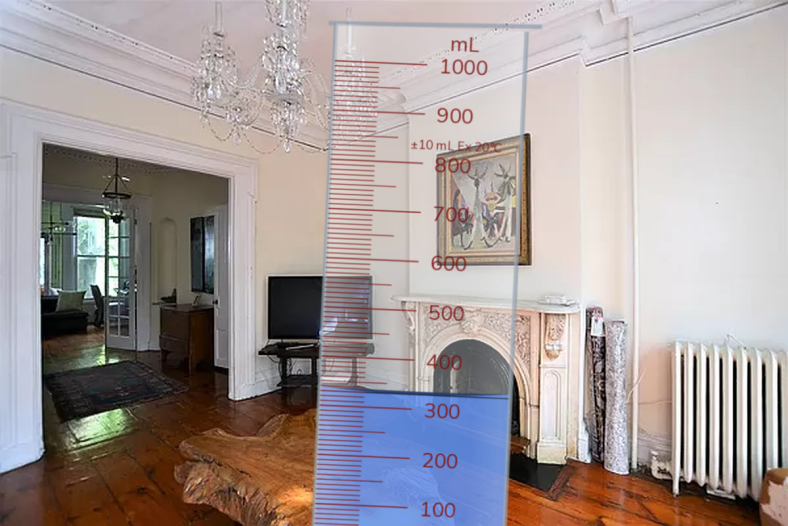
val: 330 mL
